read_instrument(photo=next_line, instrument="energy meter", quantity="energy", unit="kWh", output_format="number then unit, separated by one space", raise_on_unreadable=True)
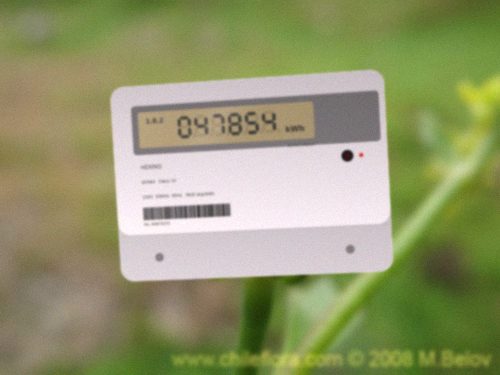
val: 47854 kWh
